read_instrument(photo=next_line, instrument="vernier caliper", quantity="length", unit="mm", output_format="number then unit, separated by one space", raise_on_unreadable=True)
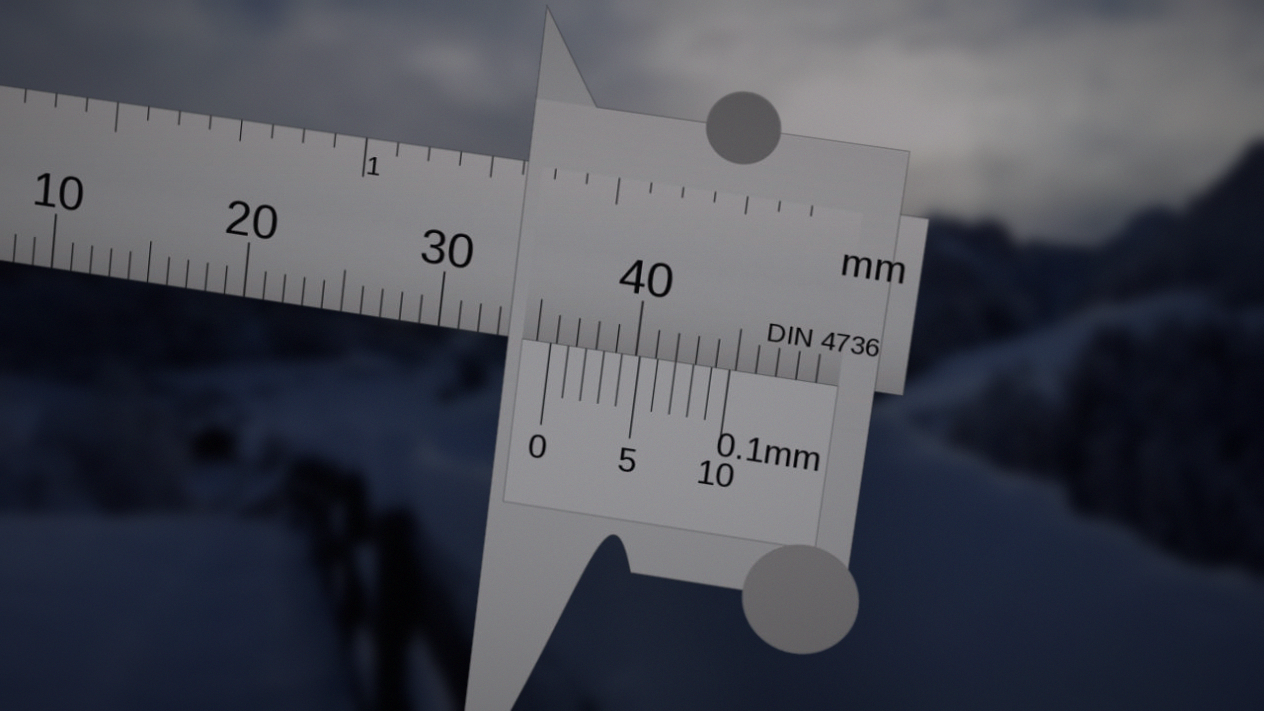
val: 35.7 mm
